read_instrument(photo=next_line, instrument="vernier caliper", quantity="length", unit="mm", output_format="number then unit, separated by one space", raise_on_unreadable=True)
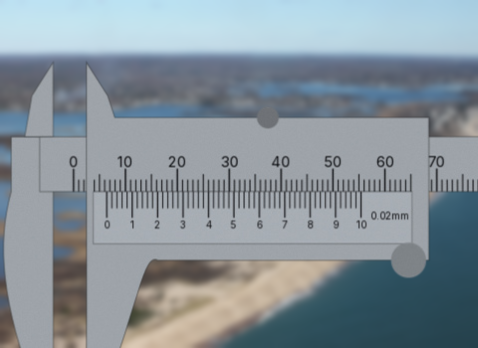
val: 6.4 mm
